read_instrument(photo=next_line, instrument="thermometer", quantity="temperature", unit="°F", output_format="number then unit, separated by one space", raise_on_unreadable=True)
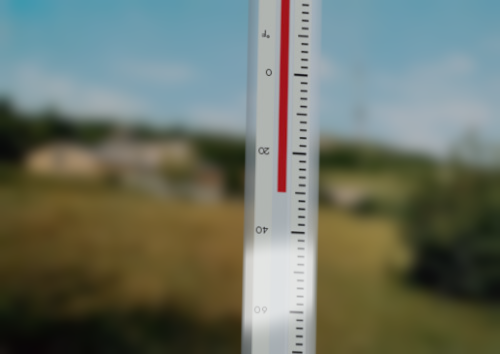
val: 30 °F
